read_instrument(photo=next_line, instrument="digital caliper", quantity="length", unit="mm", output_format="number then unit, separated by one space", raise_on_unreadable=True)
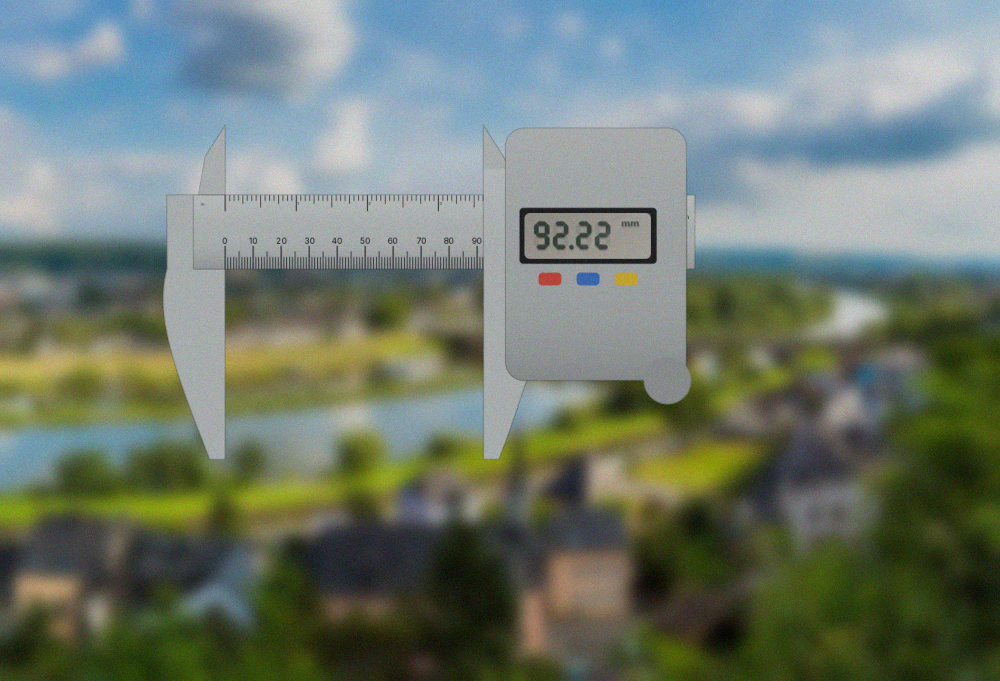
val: 92.22 mm
